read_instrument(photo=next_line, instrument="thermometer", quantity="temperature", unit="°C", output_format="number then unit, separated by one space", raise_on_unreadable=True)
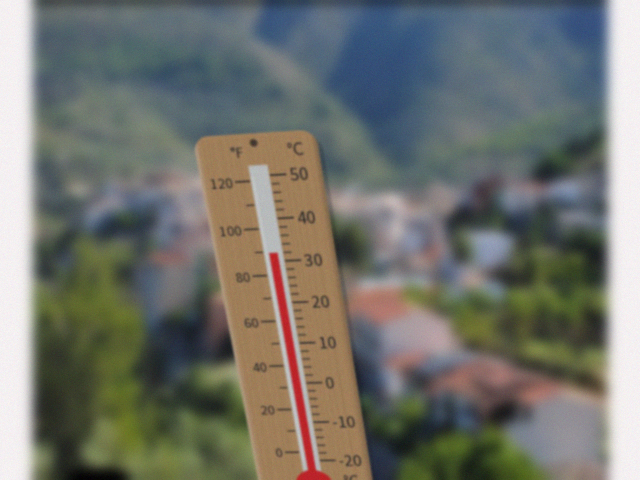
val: 32 °C
